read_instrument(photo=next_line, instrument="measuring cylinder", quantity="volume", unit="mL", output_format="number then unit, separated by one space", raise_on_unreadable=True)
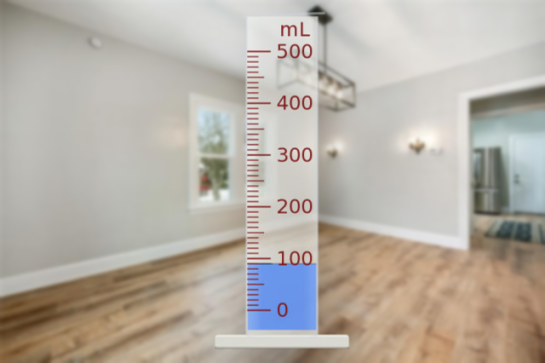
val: 90 mL
